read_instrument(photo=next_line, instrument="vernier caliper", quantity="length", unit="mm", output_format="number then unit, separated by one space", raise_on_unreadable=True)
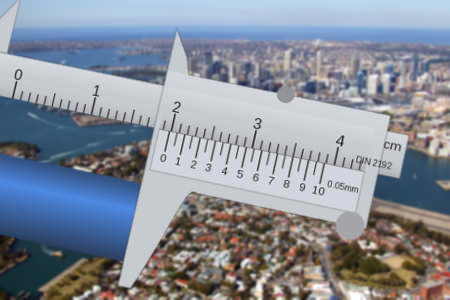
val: 19.8 mm
